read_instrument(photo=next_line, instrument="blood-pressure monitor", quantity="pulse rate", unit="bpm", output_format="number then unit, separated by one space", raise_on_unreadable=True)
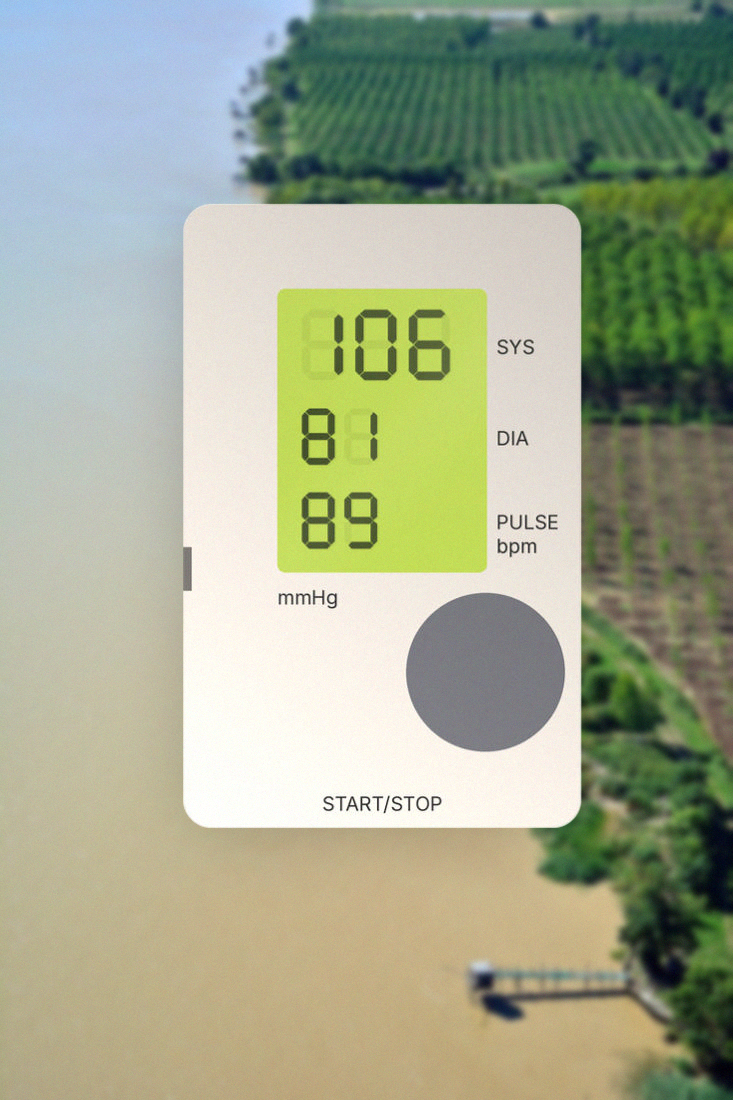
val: 89 bpm
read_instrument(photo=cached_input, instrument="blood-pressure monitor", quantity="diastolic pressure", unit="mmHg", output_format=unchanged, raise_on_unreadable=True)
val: 81 mmHg
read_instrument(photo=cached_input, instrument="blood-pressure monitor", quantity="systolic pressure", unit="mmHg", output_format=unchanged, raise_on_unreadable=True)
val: 106 mmHg
